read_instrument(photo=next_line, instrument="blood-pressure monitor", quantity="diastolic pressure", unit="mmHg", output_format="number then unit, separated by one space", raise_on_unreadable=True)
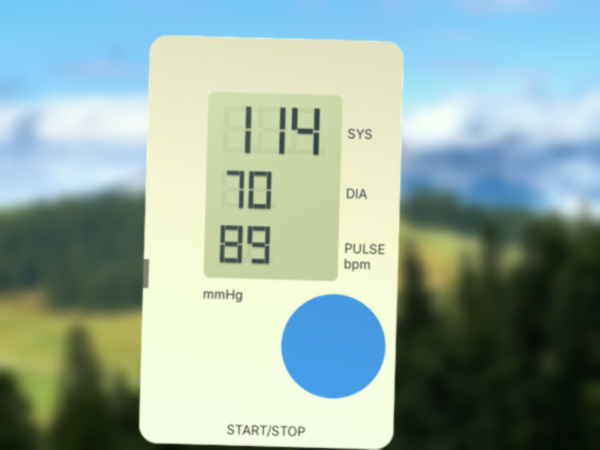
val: 70 mmHg
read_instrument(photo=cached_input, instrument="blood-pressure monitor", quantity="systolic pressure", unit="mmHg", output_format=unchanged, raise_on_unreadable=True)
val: 114 mmHg
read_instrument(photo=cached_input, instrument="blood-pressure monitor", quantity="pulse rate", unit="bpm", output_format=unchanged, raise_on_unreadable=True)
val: 89 bpm
